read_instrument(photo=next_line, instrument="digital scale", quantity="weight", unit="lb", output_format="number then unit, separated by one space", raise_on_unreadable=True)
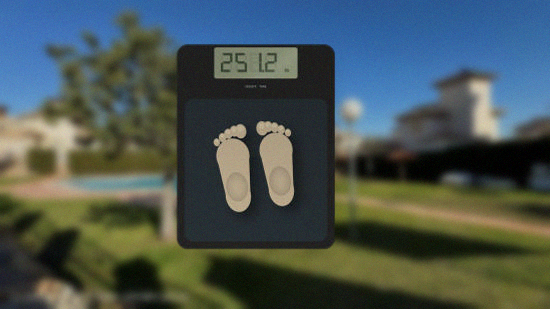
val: 251.2 lb
